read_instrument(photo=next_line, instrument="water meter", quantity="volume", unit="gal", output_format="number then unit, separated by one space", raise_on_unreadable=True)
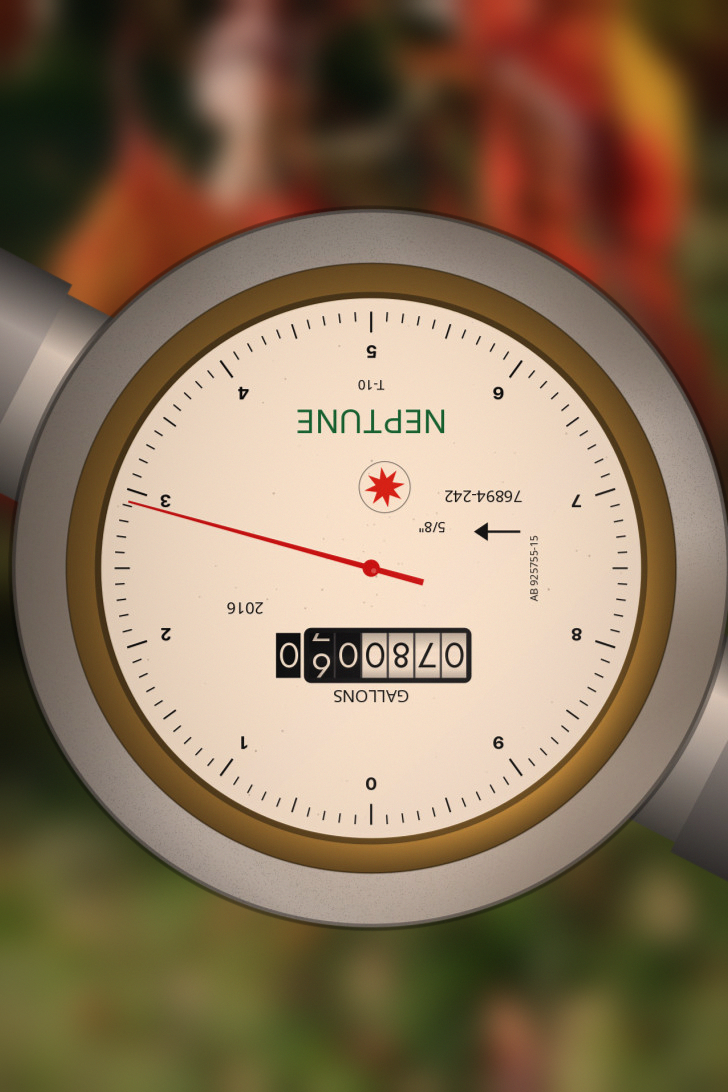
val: 780062.9 gal
